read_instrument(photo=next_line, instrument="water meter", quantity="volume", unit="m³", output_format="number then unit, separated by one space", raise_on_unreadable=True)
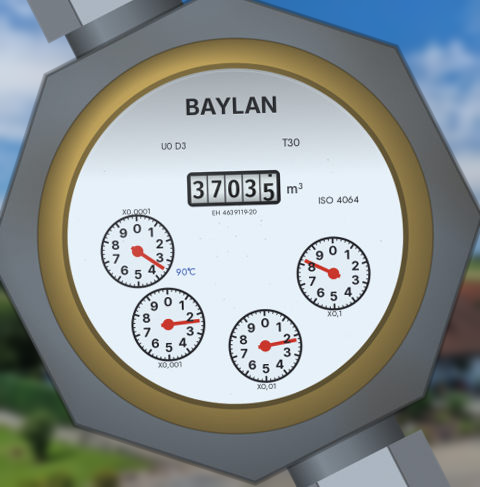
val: 37034.8223 m³
